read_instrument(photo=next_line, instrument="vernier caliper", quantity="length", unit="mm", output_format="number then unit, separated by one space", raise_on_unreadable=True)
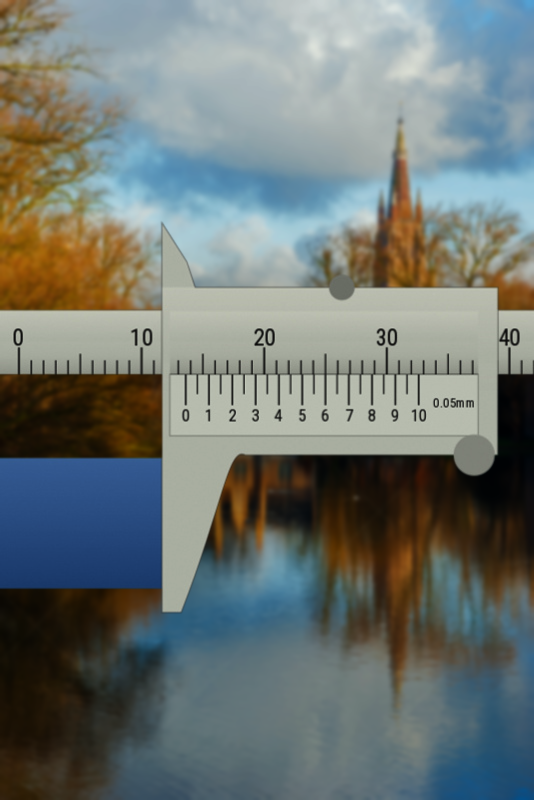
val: 13.6 mm
